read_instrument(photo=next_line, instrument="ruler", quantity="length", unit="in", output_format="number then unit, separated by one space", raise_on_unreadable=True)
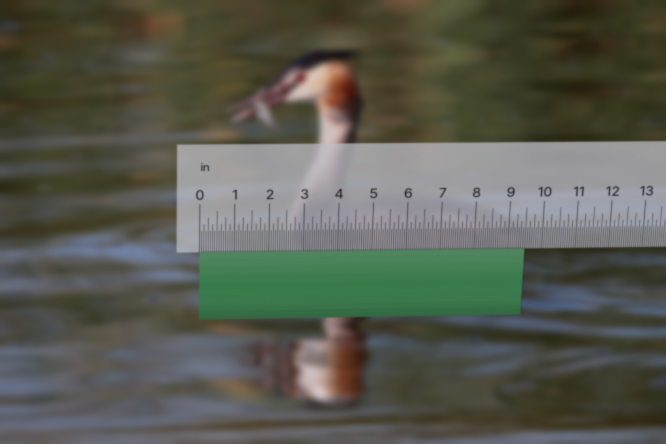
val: 9.5 in
